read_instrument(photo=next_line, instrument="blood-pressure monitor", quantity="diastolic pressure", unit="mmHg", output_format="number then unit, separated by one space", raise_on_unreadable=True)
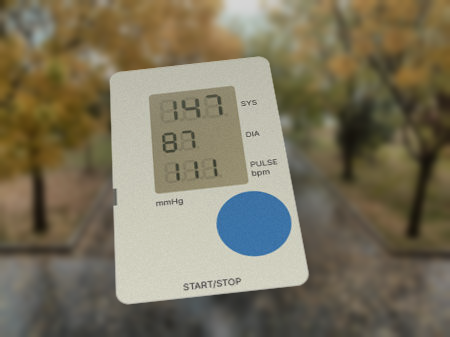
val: 87 mmHg
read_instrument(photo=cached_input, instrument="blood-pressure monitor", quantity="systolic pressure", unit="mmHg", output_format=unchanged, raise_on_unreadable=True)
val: 147 mmHg
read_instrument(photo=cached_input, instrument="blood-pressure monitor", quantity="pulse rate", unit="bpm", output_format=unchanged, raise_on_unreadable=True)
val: 111 bpm
